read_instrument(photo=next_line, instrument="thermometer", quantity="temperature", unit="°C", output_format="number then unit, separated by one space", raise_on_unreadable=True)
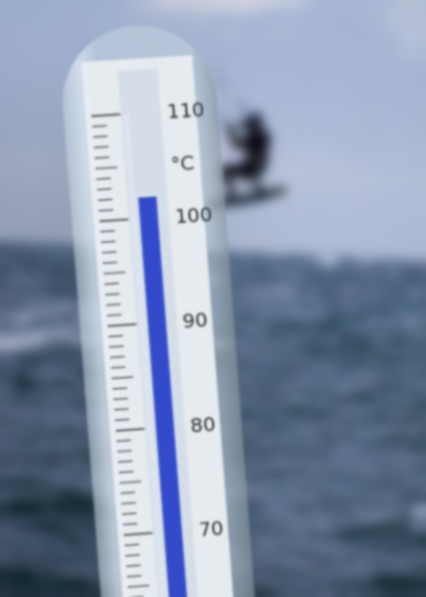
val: 102 °C
